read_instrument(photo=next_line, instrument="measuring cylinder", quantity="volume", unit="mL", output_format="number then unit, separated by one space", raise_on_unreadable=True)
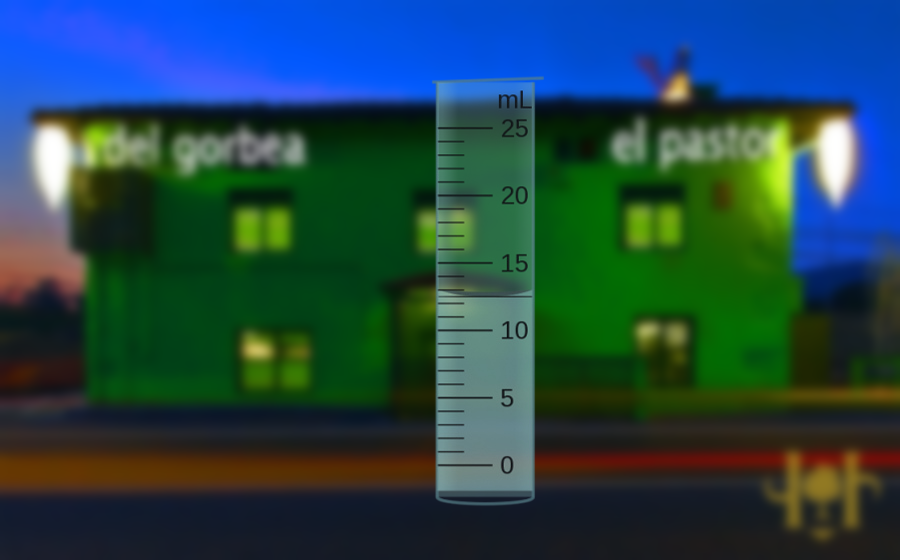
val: 12.5 mL
